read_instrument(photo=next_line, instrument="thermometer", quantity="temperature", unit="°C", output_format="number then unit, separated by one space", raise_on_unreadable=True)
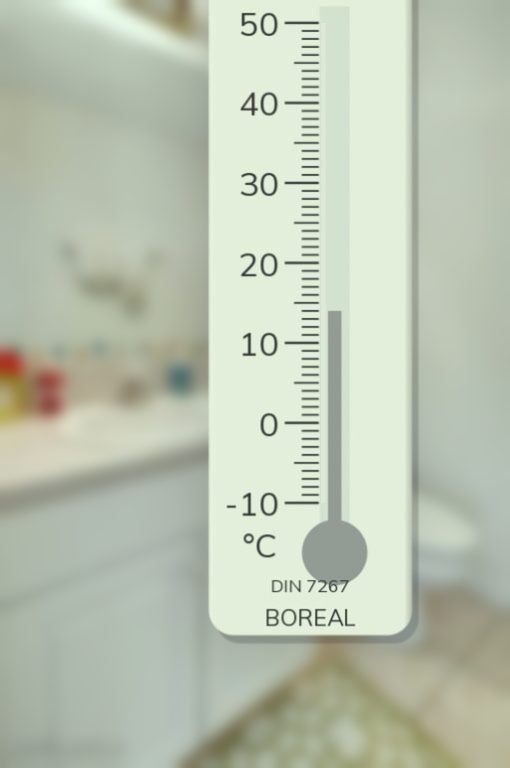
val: 14 °C
